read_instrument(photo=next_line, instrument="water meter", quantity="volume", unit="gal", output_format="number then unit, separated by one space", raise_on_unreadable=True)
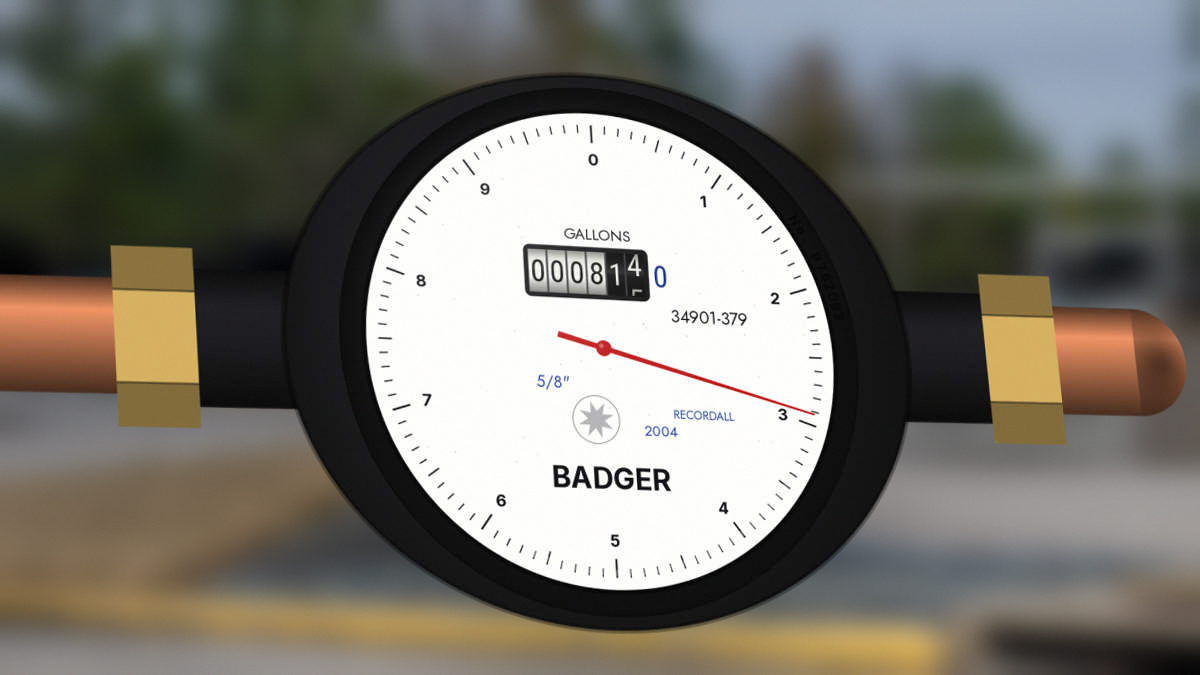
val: 8142.9 gal
